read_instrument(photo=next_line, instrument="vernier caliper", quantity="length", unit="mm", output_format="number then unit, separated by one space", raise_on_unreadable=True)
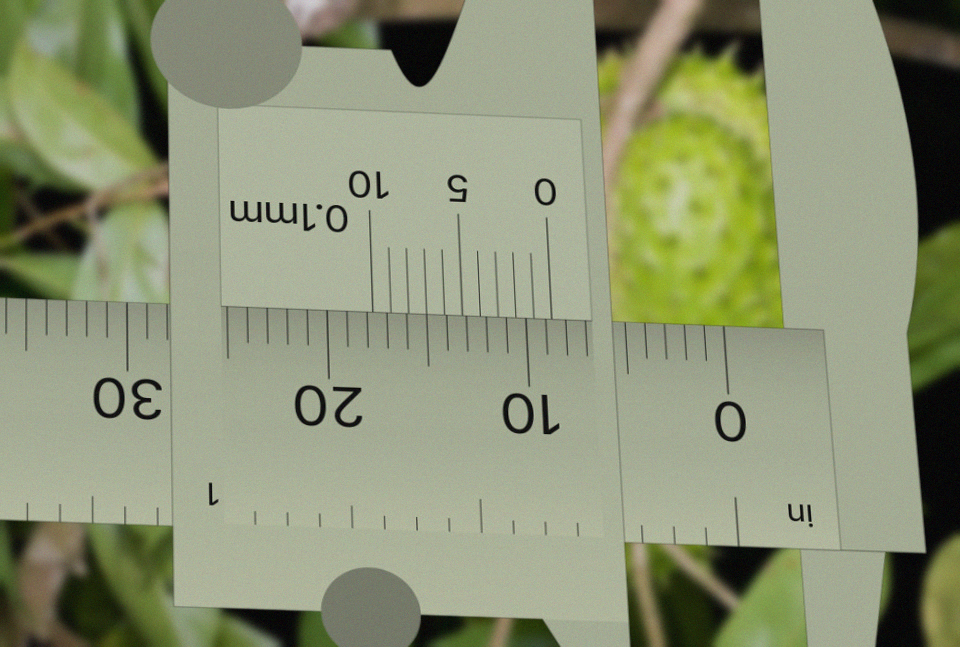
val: 8.7 mm
